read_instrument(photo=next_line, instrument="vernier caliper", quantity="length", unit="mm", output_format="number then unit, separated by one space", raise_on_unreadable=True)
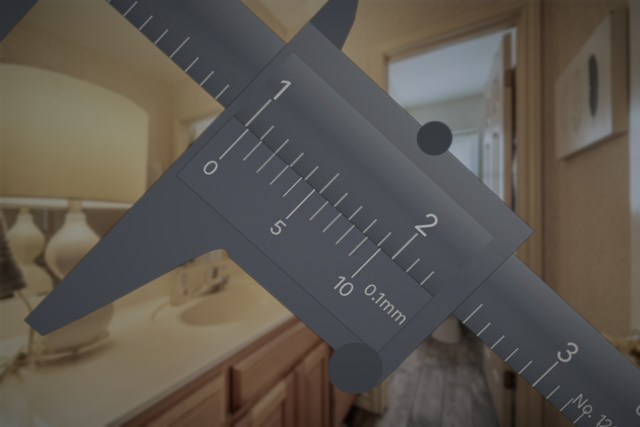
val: 10.2 mm
